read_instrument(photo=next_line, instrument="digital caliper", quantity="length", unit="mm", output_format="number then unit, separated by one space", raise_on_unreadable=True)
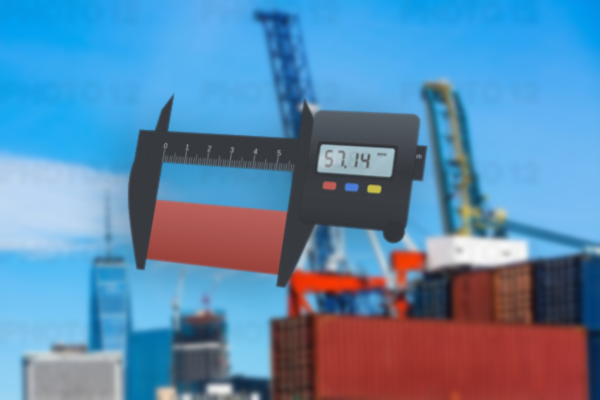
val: 57.14 mm
